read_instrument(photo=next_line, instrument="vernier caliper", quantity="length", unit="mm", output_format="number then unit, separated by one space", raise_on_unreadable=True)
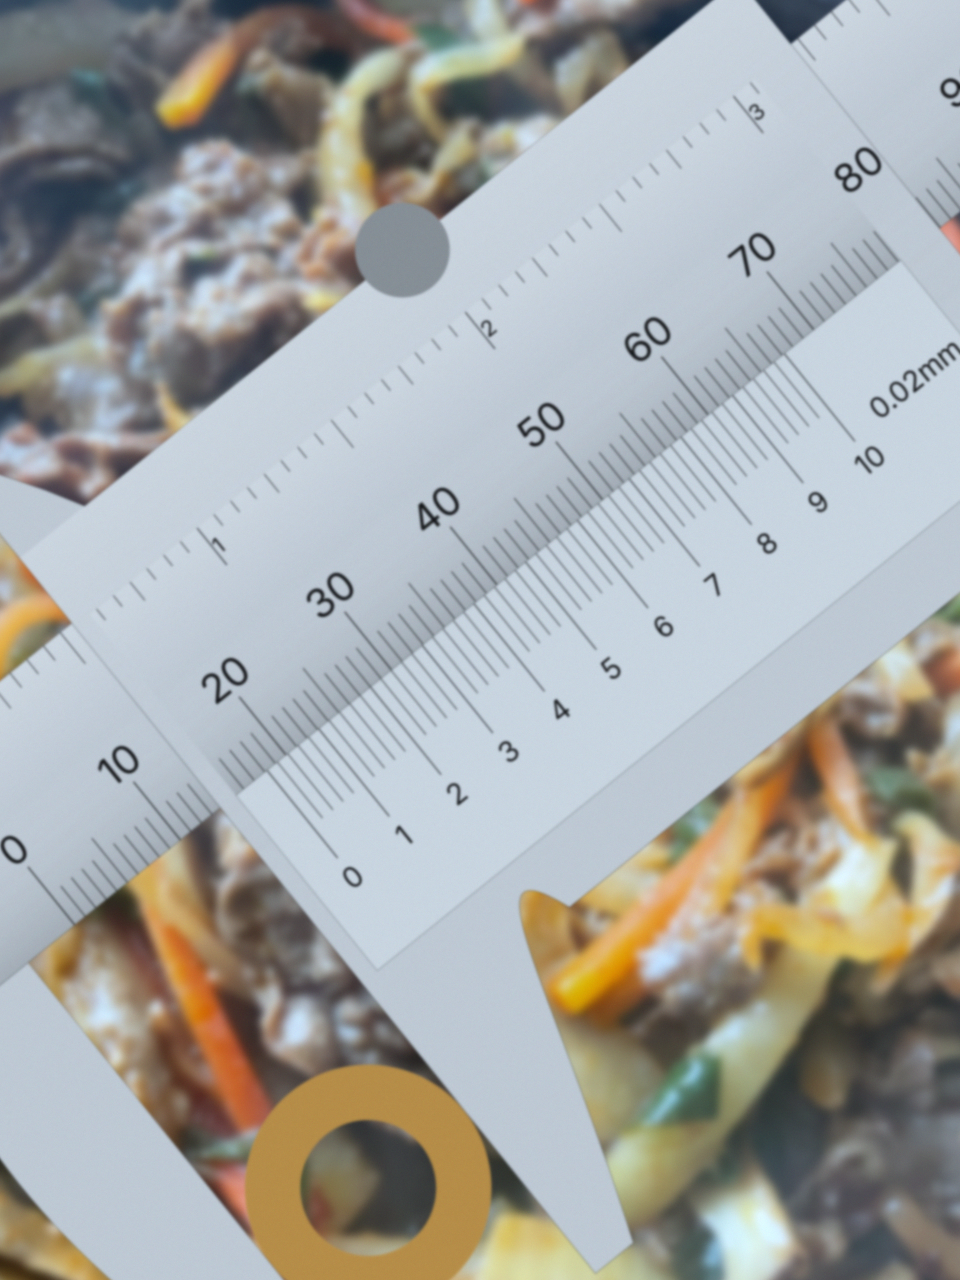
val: 18.2 mm
